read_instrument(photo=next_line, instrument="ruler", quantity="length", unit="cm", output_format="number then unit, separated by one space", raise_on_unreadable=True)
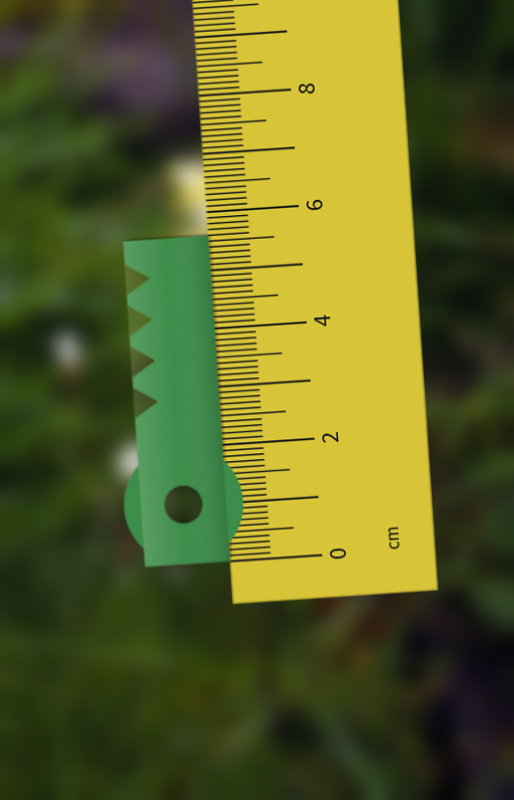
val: 5.6 cm
